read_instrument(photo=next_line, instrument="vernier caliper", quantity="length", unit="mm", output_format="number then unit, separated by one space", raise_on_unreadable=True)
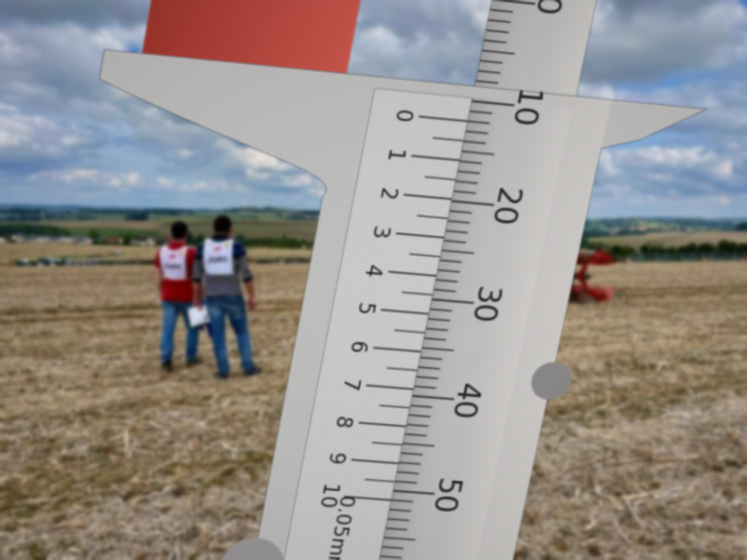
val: 12.0 mm
